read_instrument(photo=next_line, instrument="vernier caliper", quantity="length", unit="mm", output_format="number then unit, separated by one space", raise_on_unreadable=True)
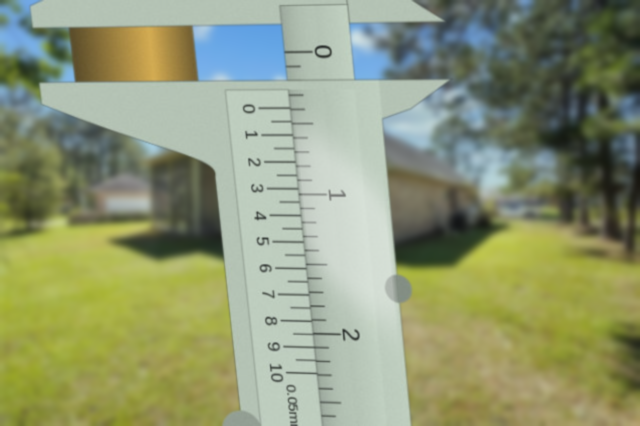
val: 3.9 mm
